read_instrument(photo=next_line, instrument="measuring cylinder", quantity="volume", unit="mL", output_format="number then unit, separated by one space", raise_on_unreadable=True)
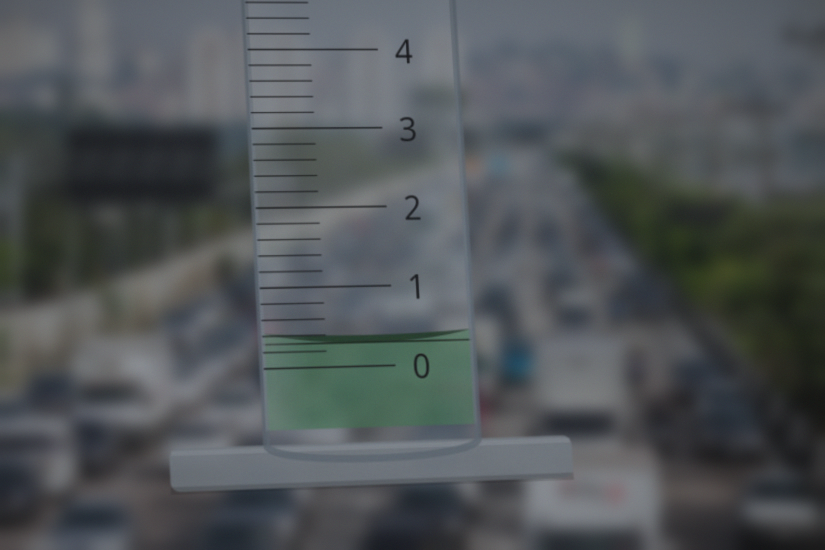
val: 0.3 mL
